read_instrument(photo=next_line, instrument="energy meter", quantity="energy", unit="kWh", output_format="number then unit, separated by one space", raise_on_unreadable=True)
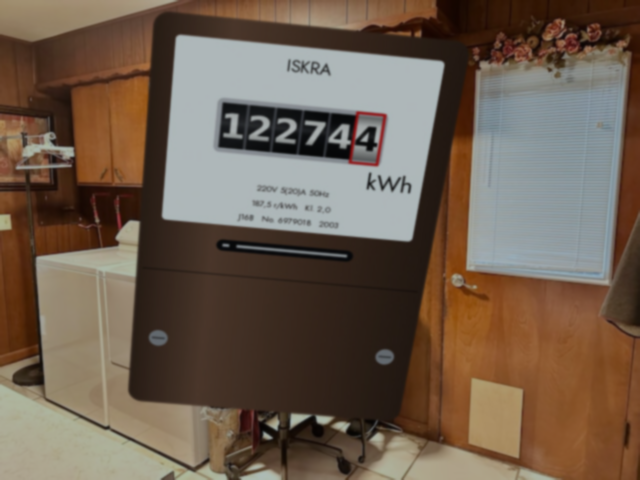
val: 12274.4 kWh
